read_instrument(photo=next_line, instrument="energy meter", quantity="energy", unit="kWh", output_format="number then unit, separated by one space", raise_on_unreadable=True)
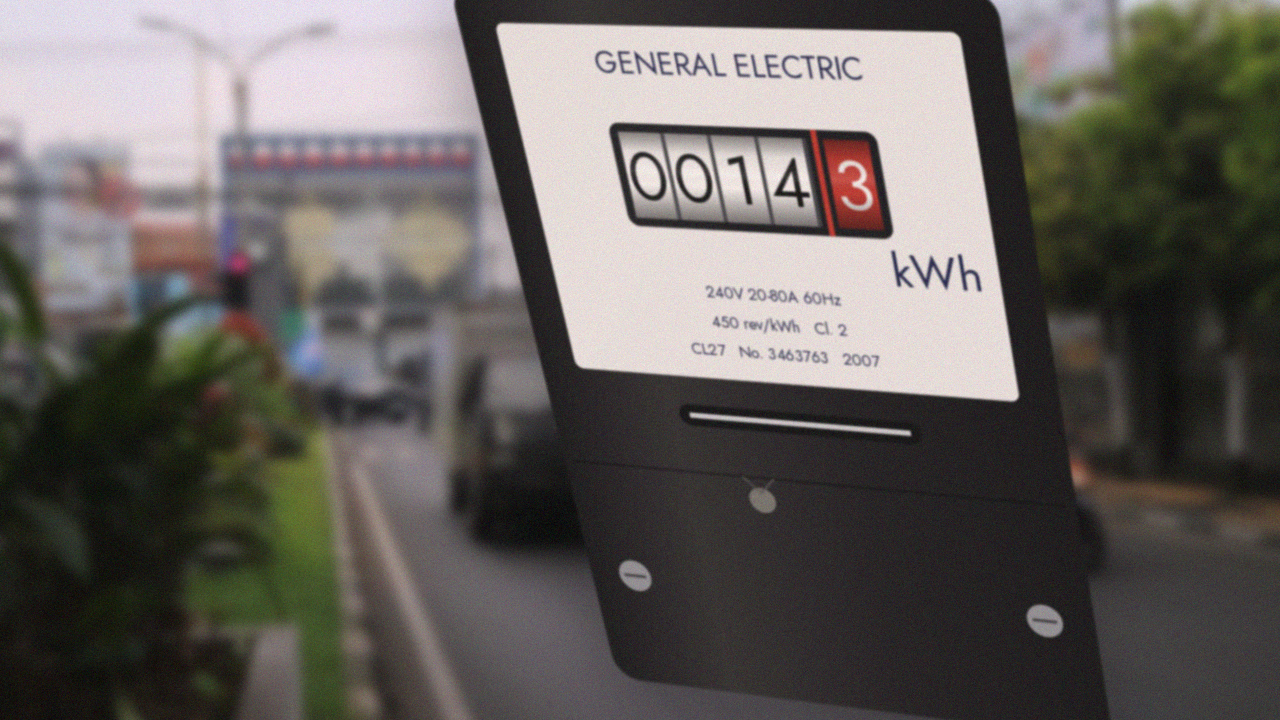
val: 14.3 kWh
